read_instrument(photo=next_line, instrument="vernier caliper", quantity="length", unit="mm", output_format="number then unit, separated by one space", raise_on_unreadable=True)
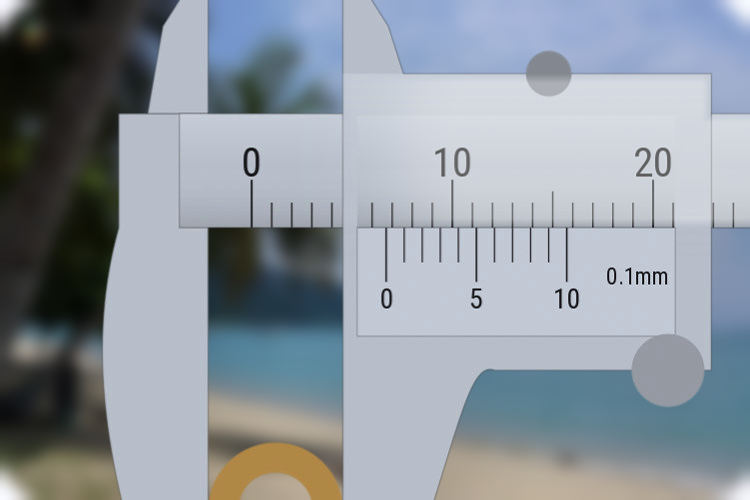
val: 6.7 mm
